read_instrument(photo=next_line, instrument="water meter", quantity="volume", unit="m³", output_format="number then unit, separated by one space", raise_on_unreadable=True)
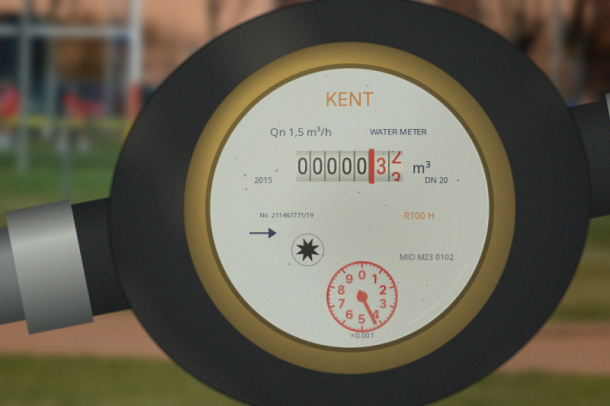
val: 0.324 m³
